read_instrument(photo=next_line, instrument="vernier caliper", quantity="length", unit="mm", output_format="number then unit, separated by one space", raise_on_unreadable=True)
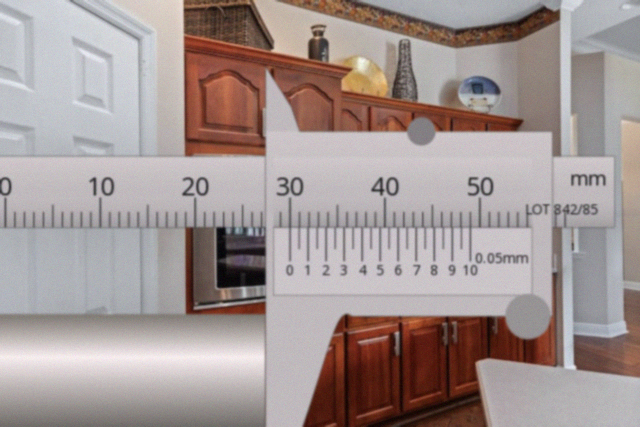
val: 30.0 mm
